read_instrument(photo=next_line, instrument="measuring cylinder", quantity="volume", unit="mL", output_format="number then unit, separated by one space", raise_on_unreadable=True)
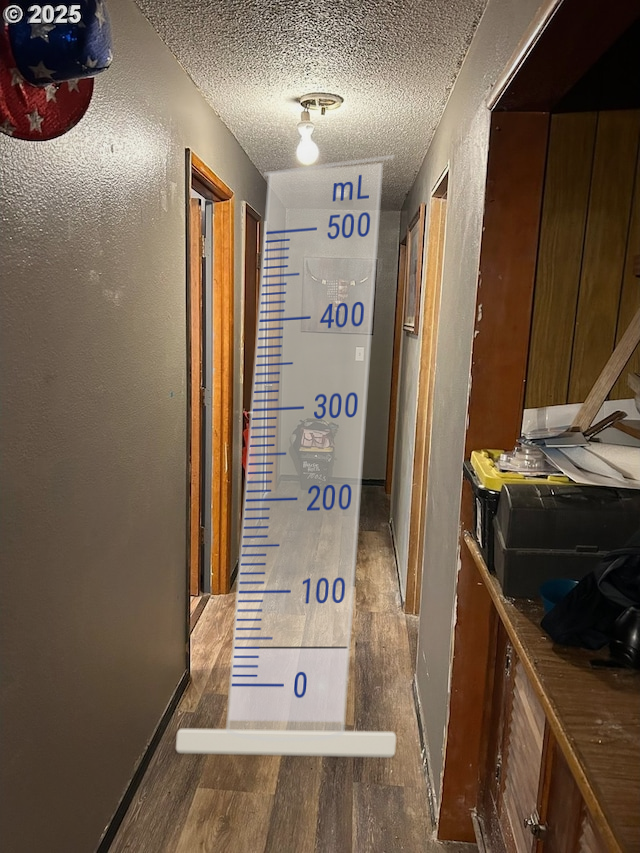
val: 40 mL
